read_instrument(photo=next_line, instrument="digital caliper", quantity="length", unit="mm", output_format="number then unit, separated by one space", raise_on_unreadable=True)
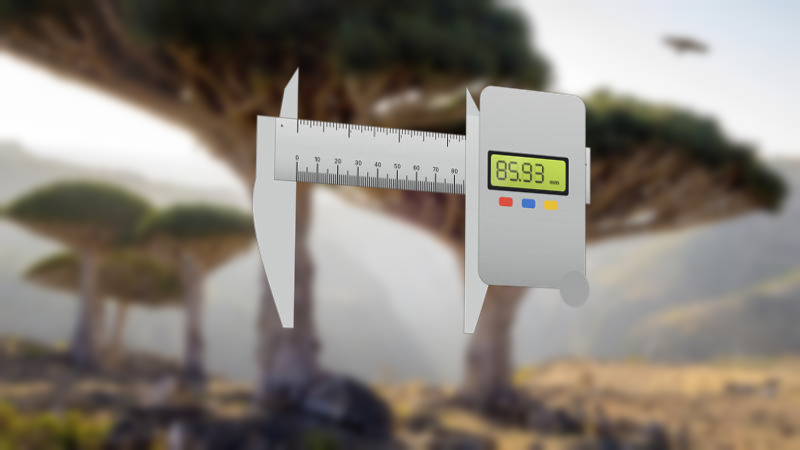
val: 85.93 mm
